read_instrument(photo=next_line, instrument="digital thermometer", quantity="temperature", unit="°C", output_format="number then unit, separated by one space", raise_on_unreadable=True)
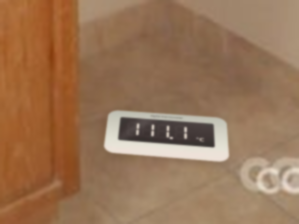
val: 111.1 °C
